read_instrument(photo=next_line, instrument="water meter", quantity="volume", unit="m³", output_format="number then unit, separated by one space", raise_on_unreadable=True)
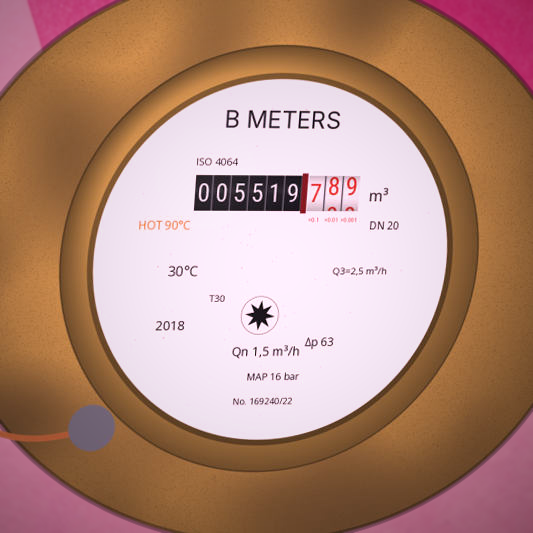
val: 5519.789 m³
